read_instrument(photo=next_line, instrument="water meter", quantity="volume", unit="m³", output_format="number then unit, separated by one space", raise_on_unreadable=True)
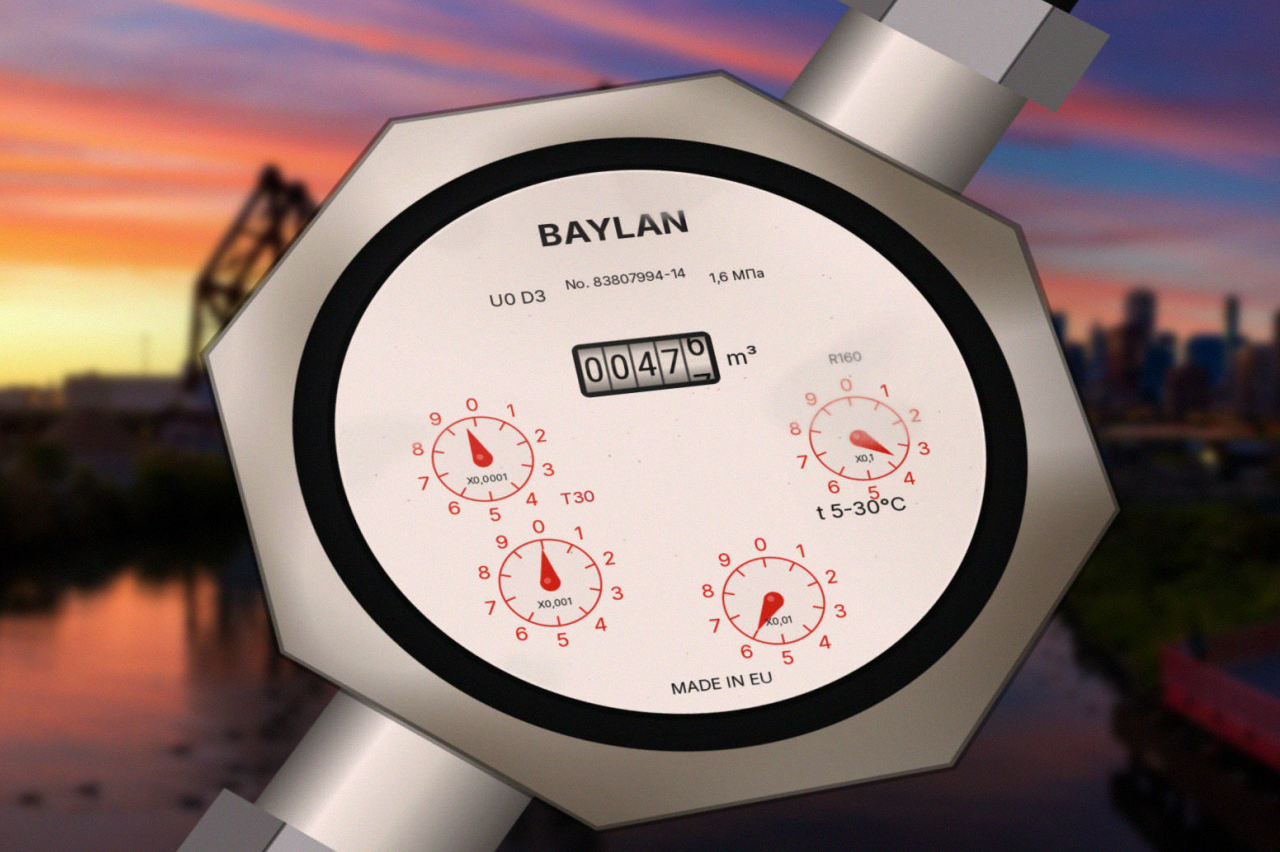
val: 476.3599 m³
